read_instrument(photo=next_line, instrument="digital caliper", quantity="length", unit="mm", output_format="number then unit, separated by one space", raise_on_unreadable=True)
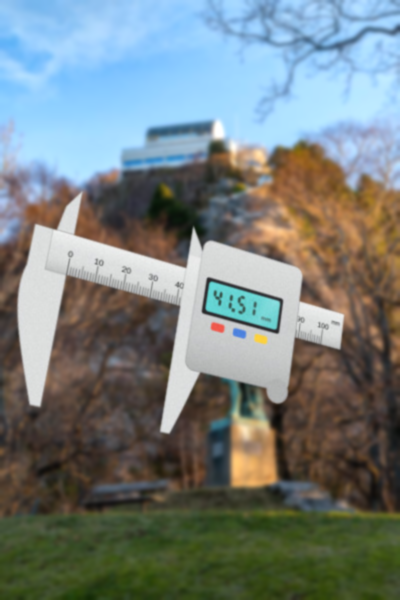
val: 41.51 mm
